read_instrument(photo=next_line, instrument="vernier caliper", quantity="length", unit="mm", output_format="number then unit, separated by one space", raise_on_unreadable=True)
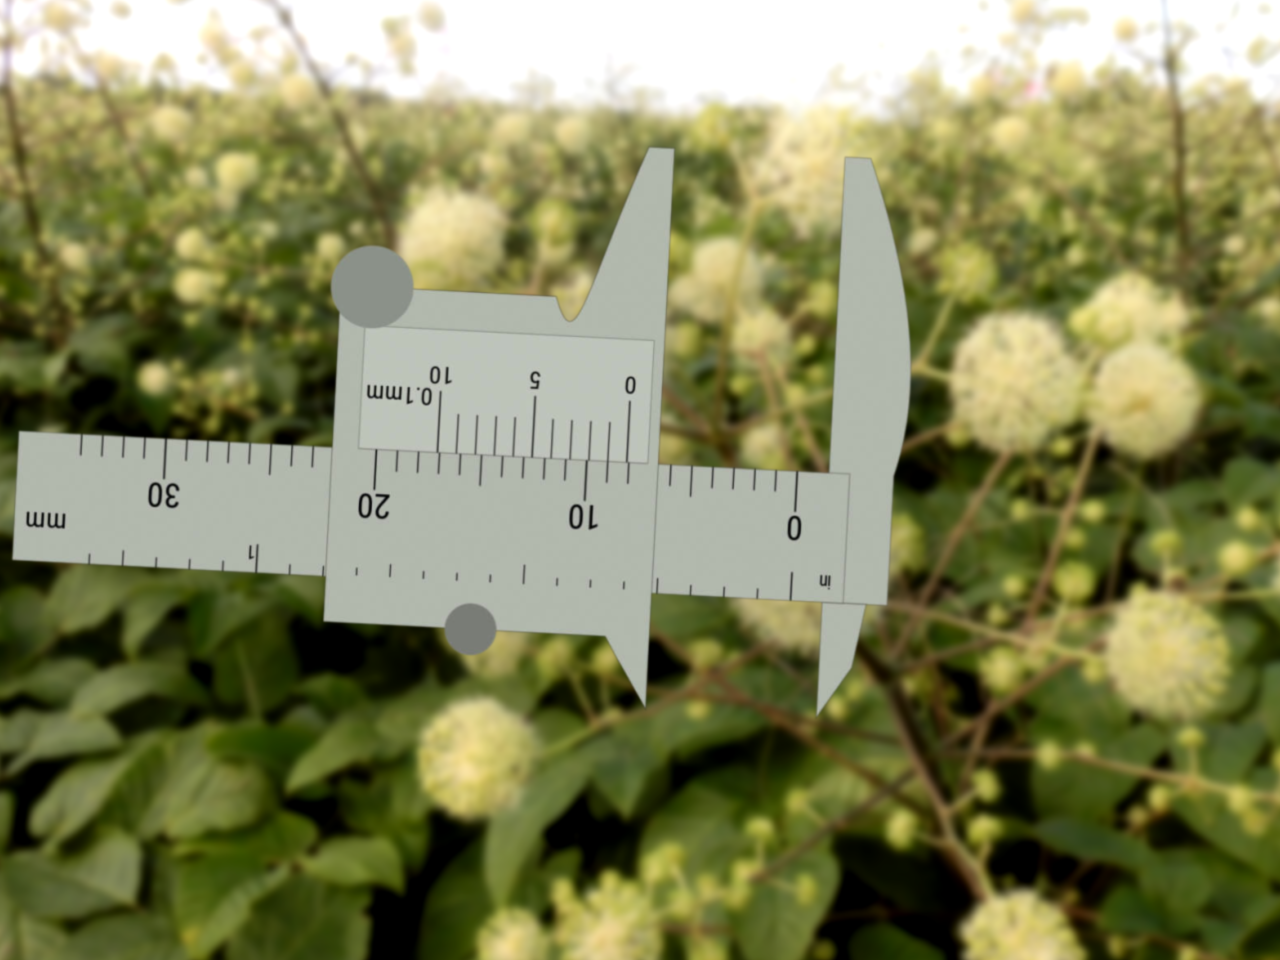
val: 8.1 mm
